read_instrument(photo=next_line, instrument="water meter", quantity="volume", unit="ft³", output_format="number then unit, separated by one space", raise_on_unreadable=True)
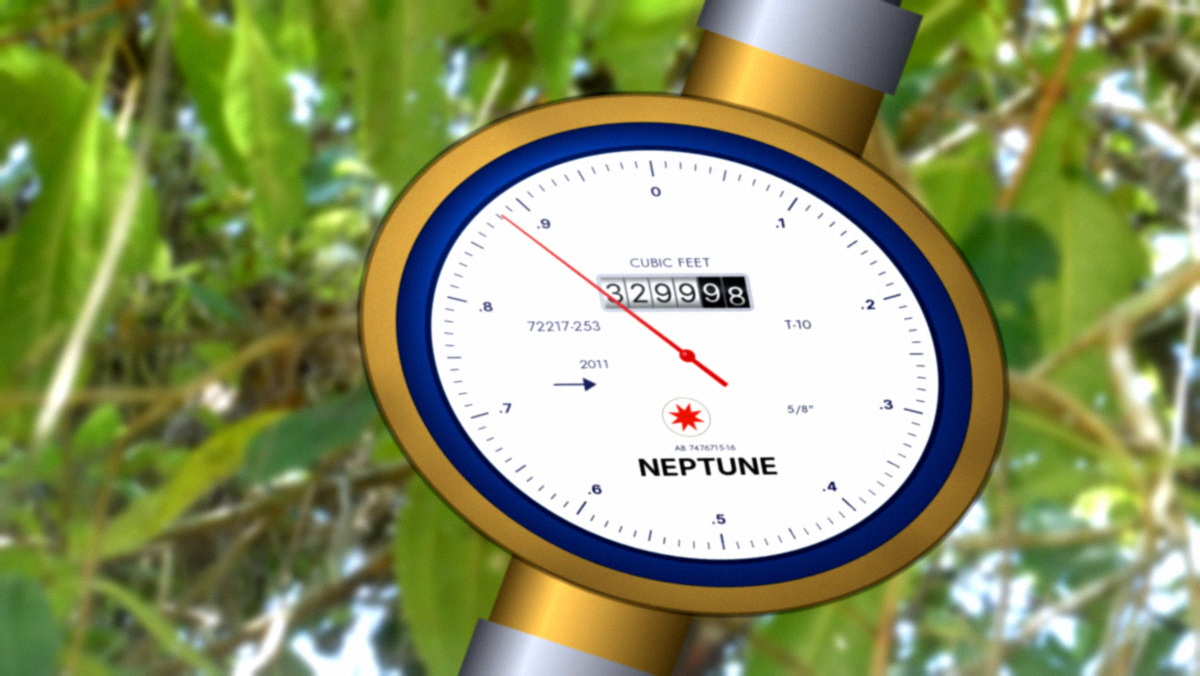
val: 329997.88 ft³
